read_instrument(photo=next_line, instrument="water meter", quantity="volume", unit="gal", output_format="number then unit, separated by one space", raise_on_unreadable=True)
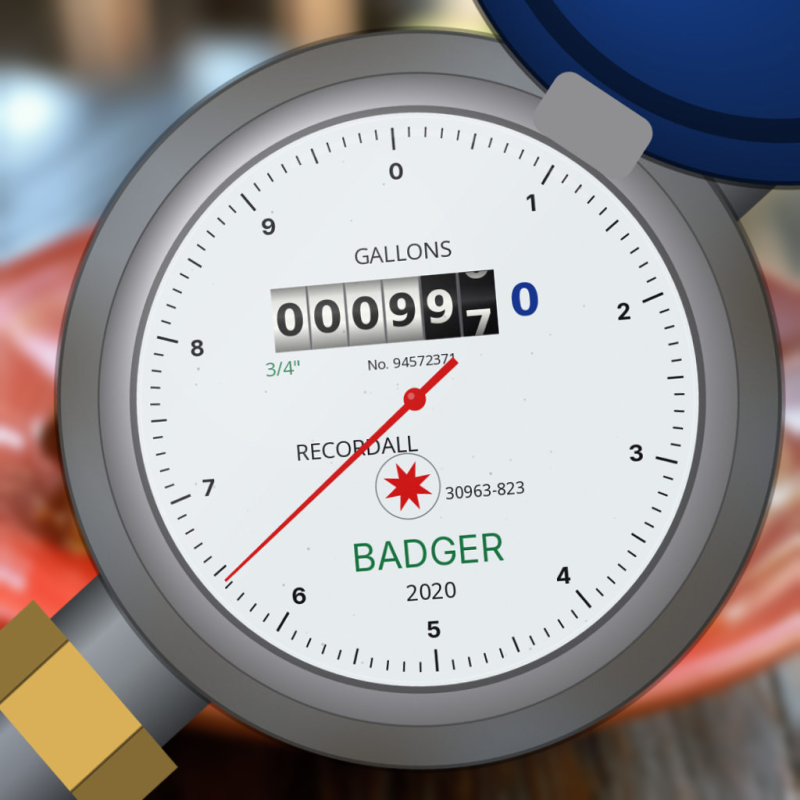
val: 9966.4 gal
